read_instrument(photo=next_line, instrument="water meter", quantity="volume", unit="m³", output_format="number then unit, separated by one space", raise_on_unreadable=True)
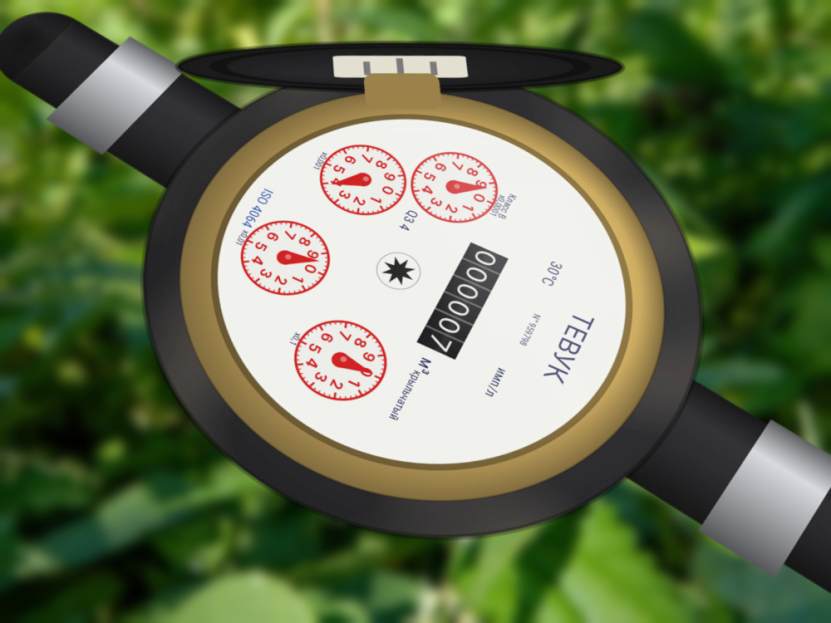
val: 6.9939 m³
